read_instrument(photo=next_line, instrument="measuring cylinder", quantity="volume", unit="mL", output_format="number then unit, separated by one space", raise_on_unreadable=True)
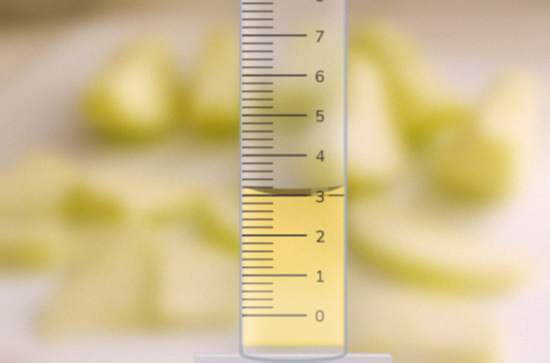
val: 3 mL
